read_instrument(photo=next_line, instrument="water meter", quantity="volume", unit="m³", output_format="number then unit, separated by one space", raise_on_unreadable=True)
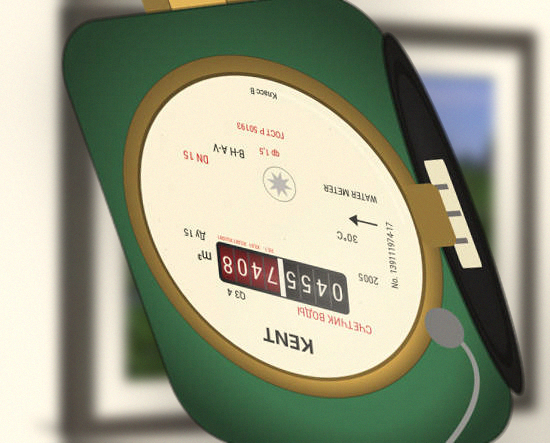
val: 455.7408 m³
